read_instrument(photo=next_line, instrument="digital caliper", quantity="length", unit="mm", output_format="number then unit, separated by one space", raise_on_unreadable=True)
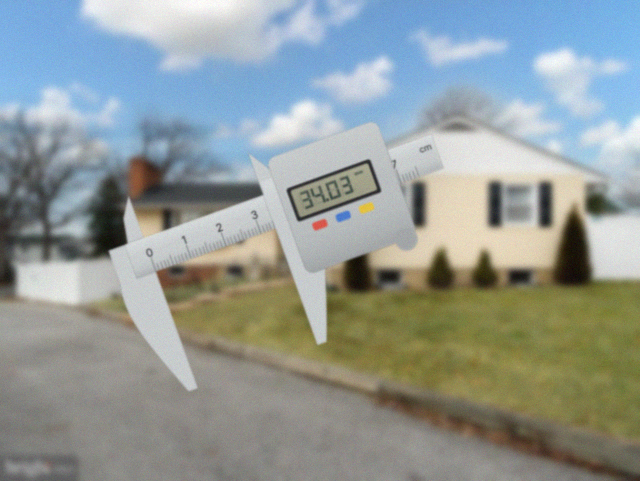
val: 34.03 mm
